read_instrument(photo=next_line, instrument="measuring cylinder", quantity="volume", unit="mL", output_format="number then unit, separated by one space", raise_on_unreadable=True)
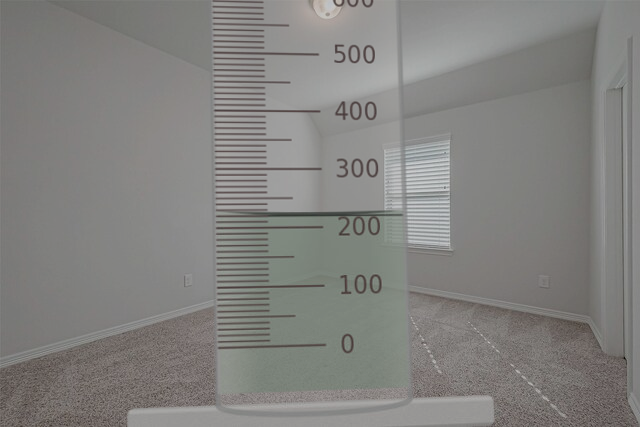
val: 220 mL
